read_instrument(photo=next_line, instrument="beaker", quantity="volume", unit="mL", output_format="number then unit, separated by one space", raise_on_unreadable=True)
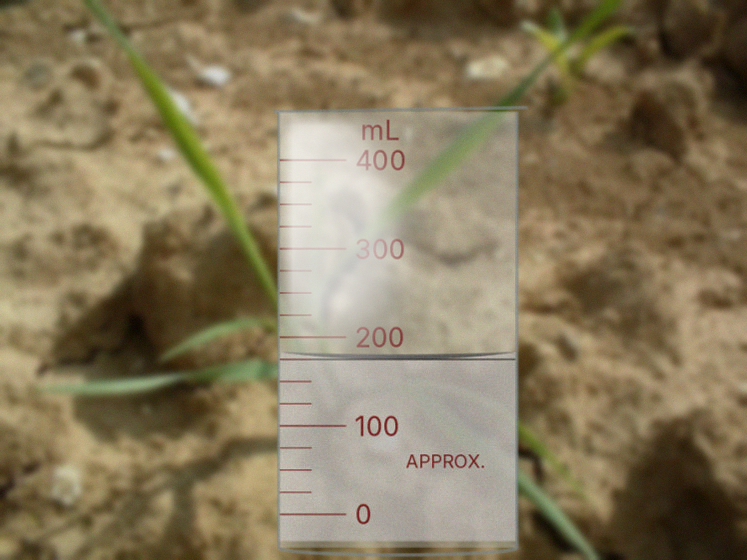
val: 175 mL
